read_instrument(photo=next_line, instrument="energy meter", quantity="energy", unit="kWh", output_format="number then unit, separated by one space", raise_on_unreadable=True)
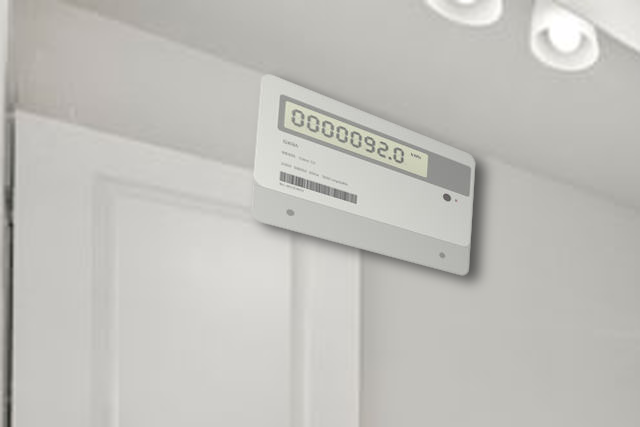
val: 92.0 kWh
